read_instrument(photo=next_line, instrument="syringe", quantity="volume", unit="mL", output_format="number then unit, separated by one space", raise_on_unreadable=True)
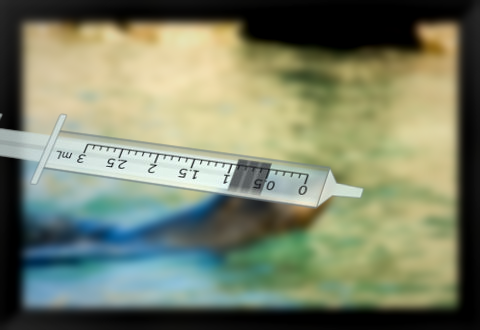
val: 0.5 mL
